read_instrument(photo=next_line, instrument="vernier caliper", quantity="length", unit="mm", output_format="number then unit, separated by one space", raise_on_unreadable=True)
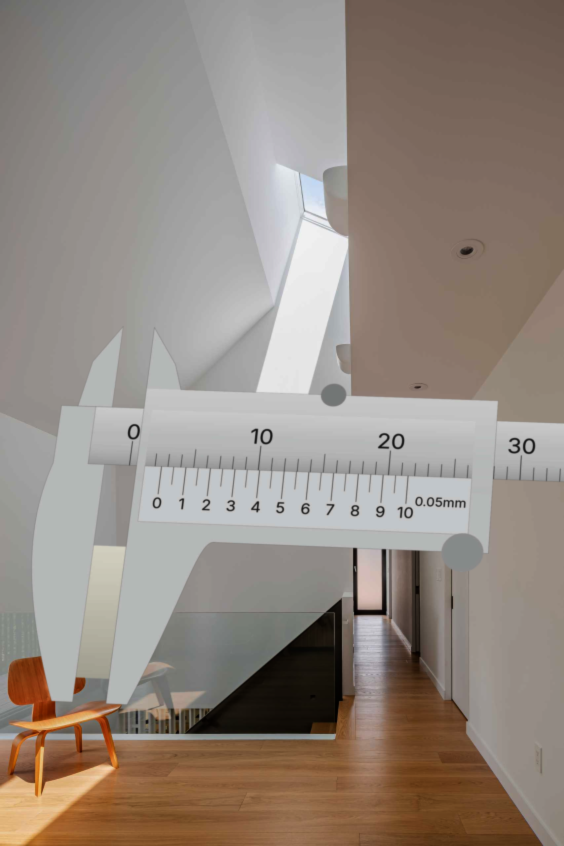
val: 2.5 mm
